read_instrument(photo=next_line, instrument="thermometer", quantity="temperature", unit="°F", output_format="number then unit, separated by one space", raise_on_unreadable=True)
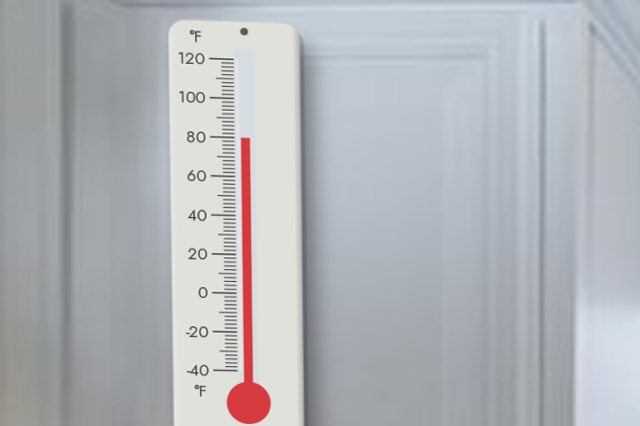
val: 80 °F
